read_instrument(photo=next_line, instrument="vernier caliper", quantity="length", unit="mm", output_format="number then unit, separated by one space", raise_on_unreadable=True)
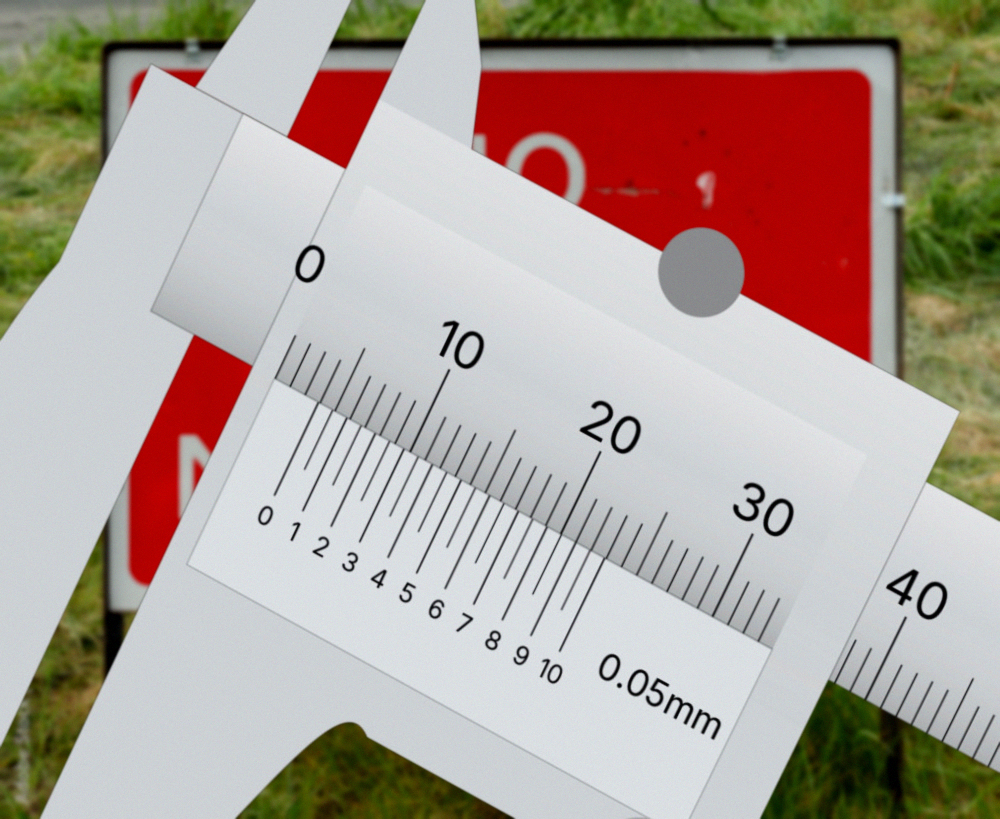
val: 3.9 mm
